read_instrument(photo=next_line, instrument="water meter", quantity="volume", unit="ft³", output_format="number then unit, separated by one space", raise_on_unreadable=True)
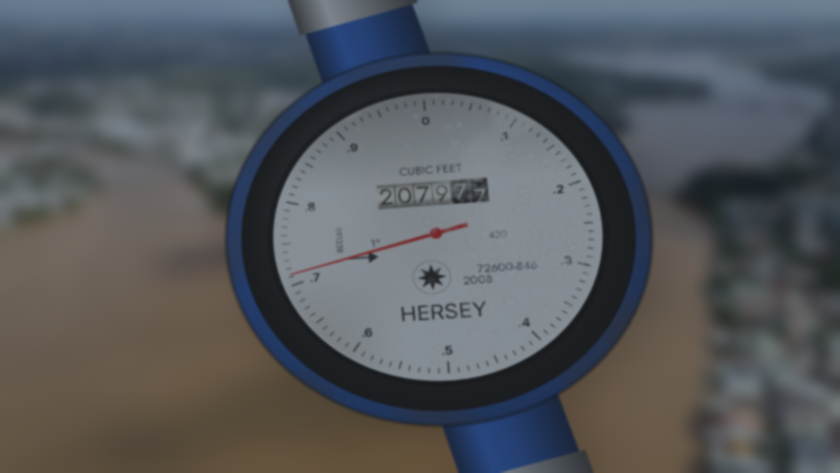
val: 207976.71 ft³
